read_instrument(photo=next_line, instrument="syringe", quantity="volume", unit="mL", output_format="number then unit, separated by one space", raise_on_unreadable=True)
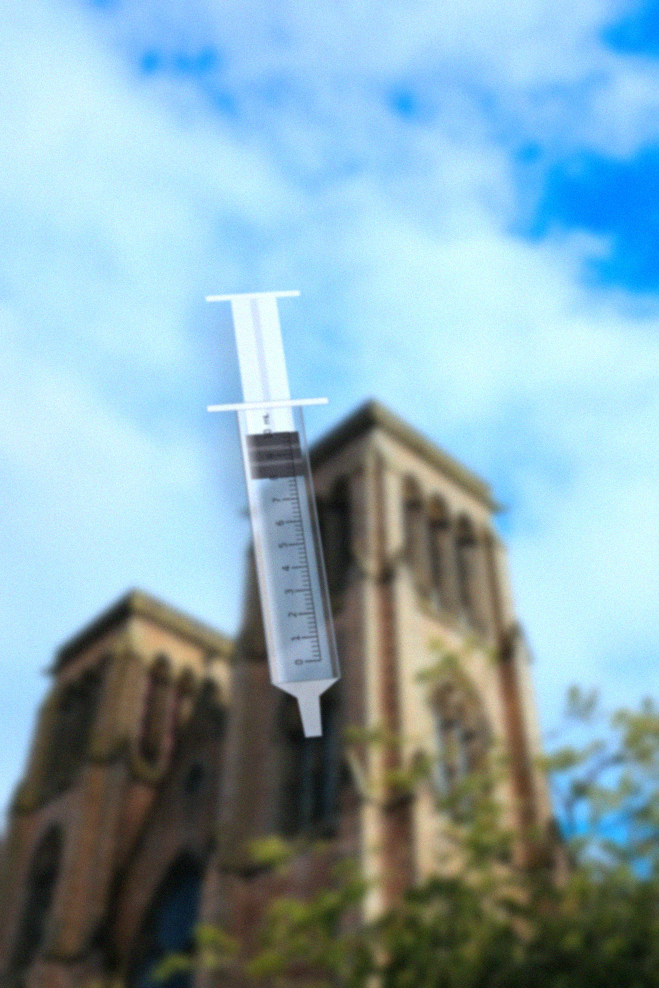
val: 8 mL
